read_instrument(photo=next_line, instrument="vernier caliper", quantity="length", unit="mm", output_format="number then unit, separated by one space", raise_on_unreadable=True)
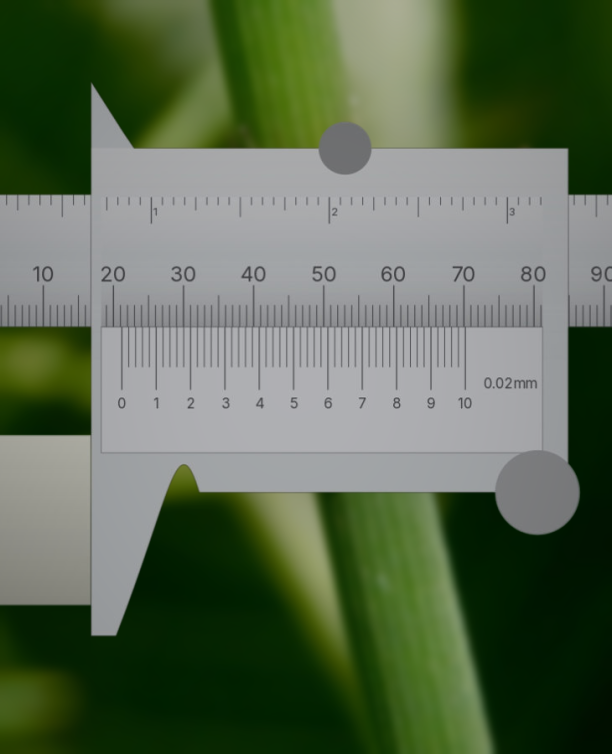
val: 21.2 mm
